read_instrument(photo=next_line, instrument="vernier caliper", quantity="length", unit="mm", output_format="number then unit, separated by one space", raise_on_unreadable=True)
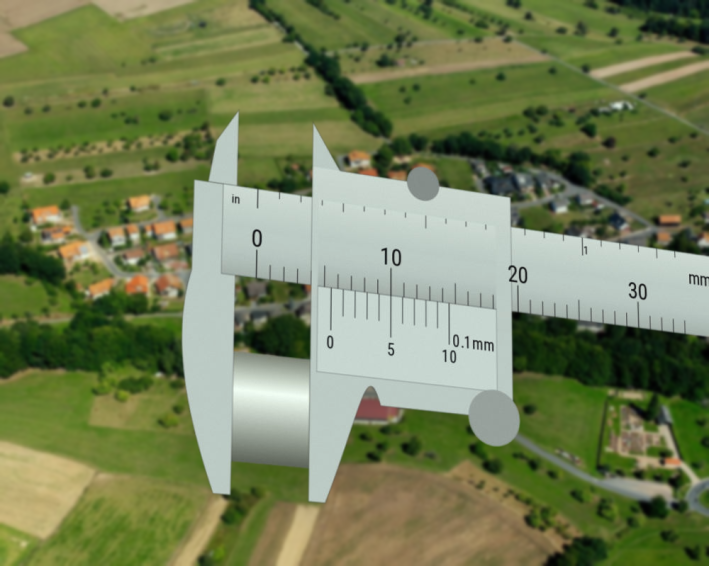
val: 5.5 mm
